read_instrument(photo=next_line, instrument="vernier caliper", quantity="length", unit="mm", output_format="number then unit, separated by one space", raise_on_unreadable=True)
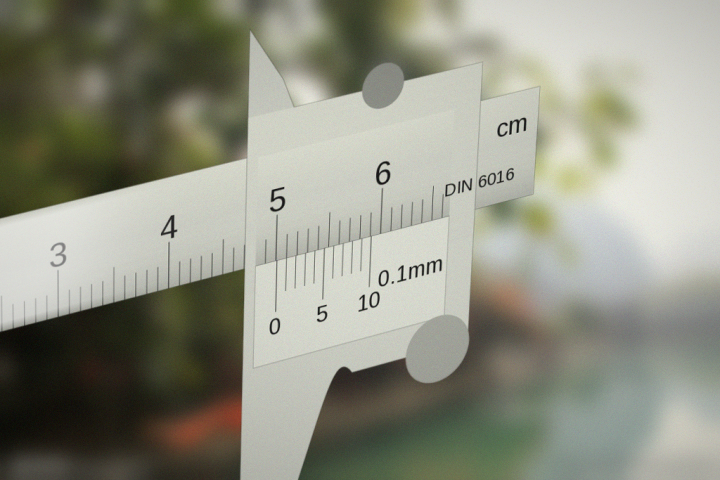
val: 50.1 mm
